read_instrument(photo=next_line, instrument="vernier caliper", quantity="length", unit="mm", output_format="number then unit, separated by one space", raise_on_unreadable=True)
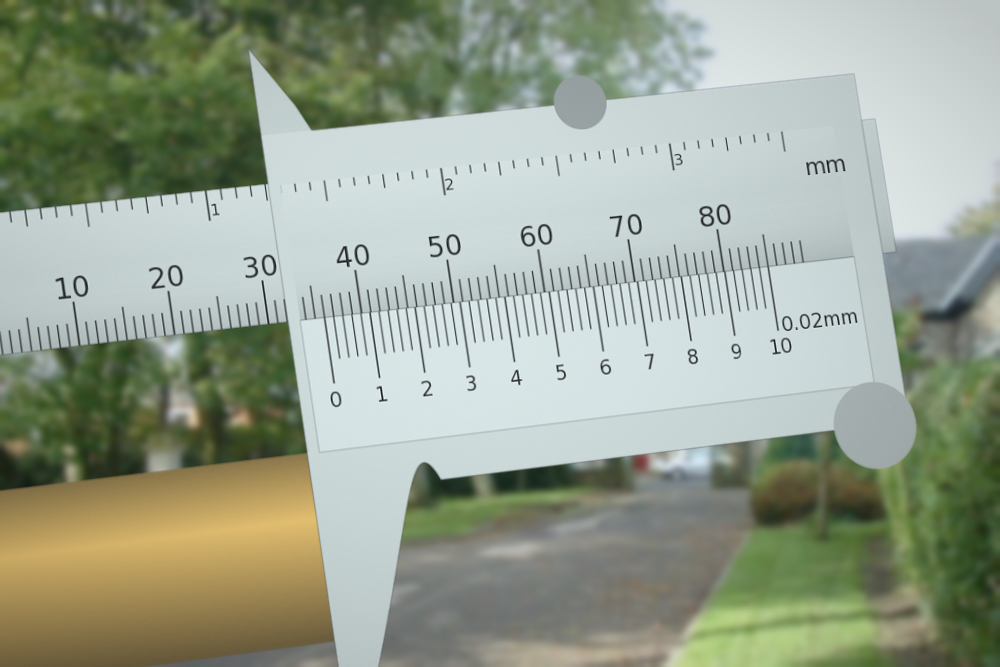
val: 36.0 mm
